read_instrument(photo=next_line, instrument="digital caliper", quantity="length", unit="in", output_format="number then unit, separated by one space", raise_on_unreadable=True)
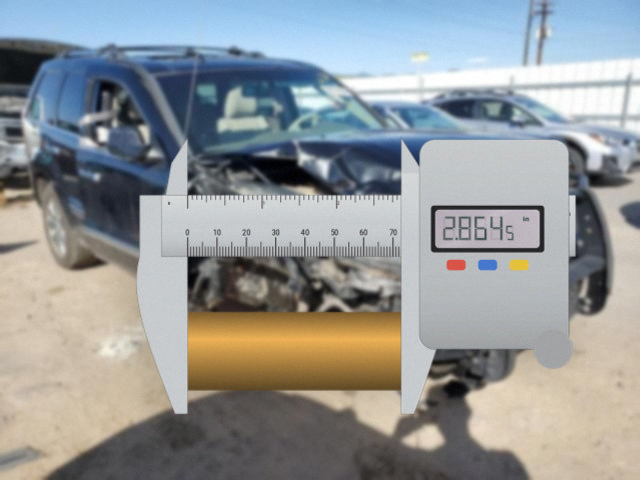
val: 2.8645 in
